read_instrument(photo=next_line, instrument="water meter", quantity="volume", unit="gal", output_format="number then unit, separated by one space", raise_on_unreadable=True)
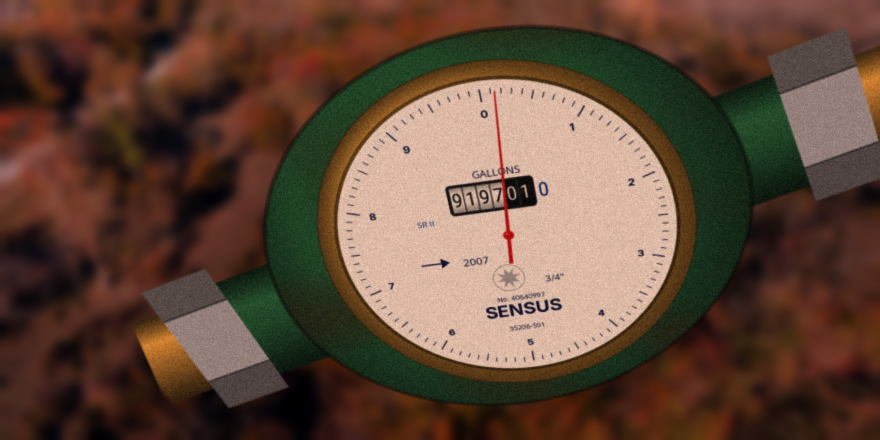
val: 9197010.1 gal
